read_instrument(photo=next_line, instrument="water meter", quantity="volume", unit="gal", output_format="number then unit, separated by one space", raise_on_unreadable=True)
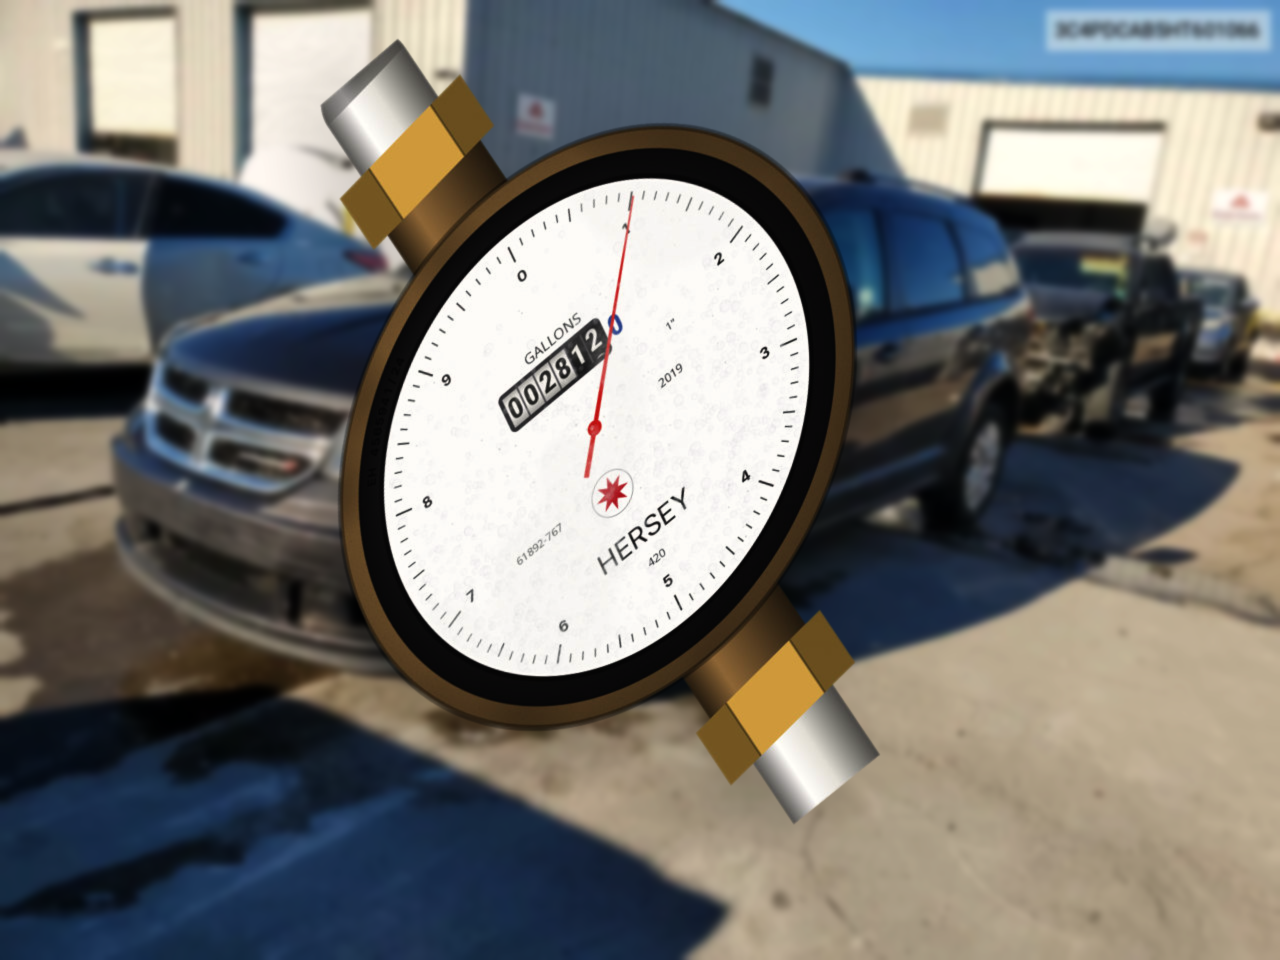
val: 28121.0 gal
